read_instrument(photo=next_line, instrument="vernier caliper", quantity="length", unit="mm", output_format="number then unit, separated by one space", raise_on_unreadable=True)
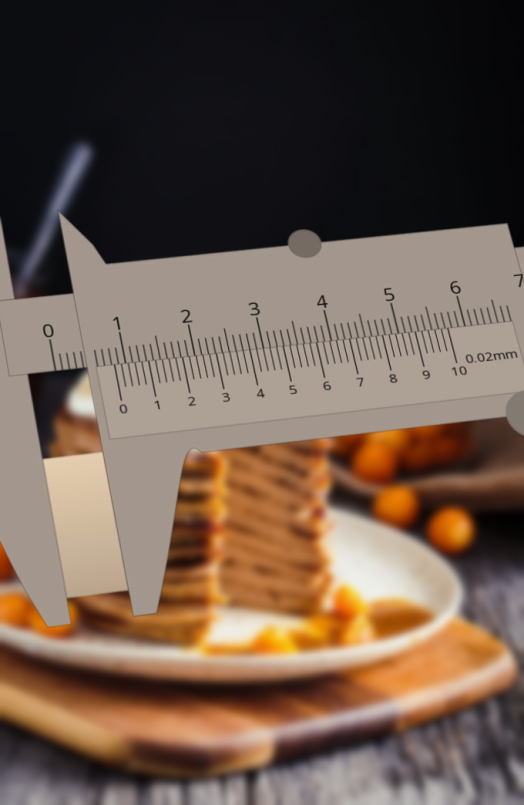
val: 8.4 mm
